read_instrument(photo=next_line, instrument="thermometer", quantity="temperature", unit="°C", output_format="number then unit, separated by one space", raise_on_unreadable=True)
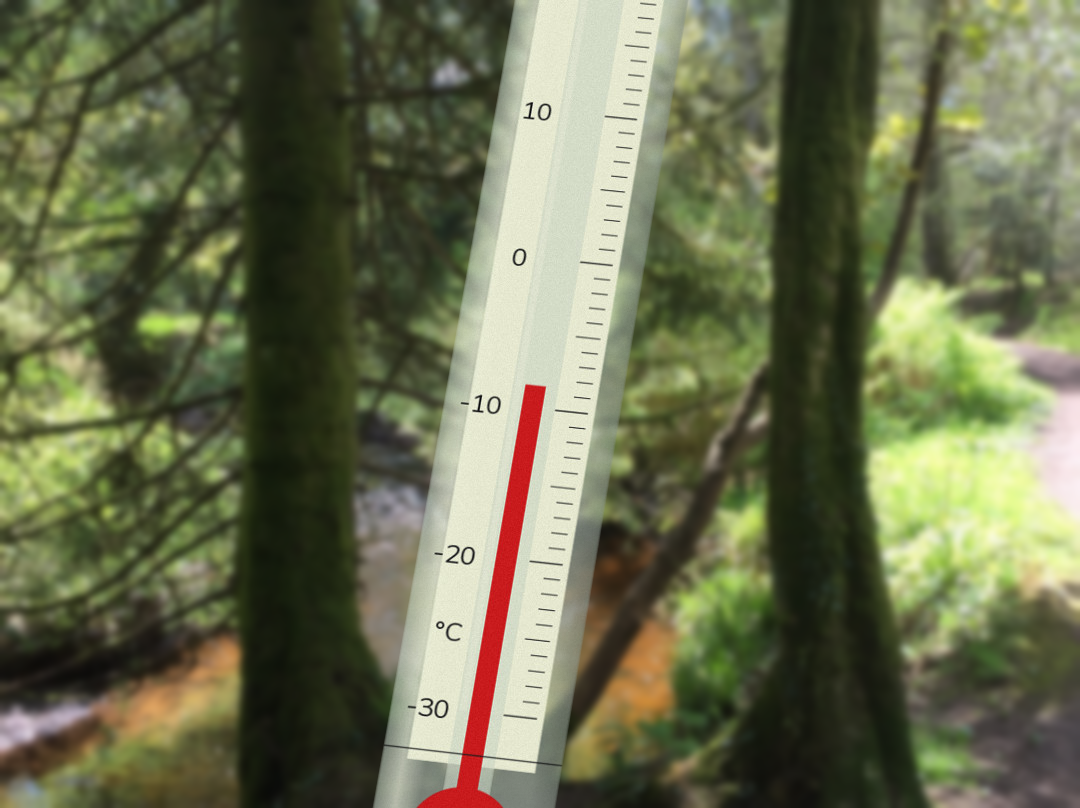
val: -8.5 °C
